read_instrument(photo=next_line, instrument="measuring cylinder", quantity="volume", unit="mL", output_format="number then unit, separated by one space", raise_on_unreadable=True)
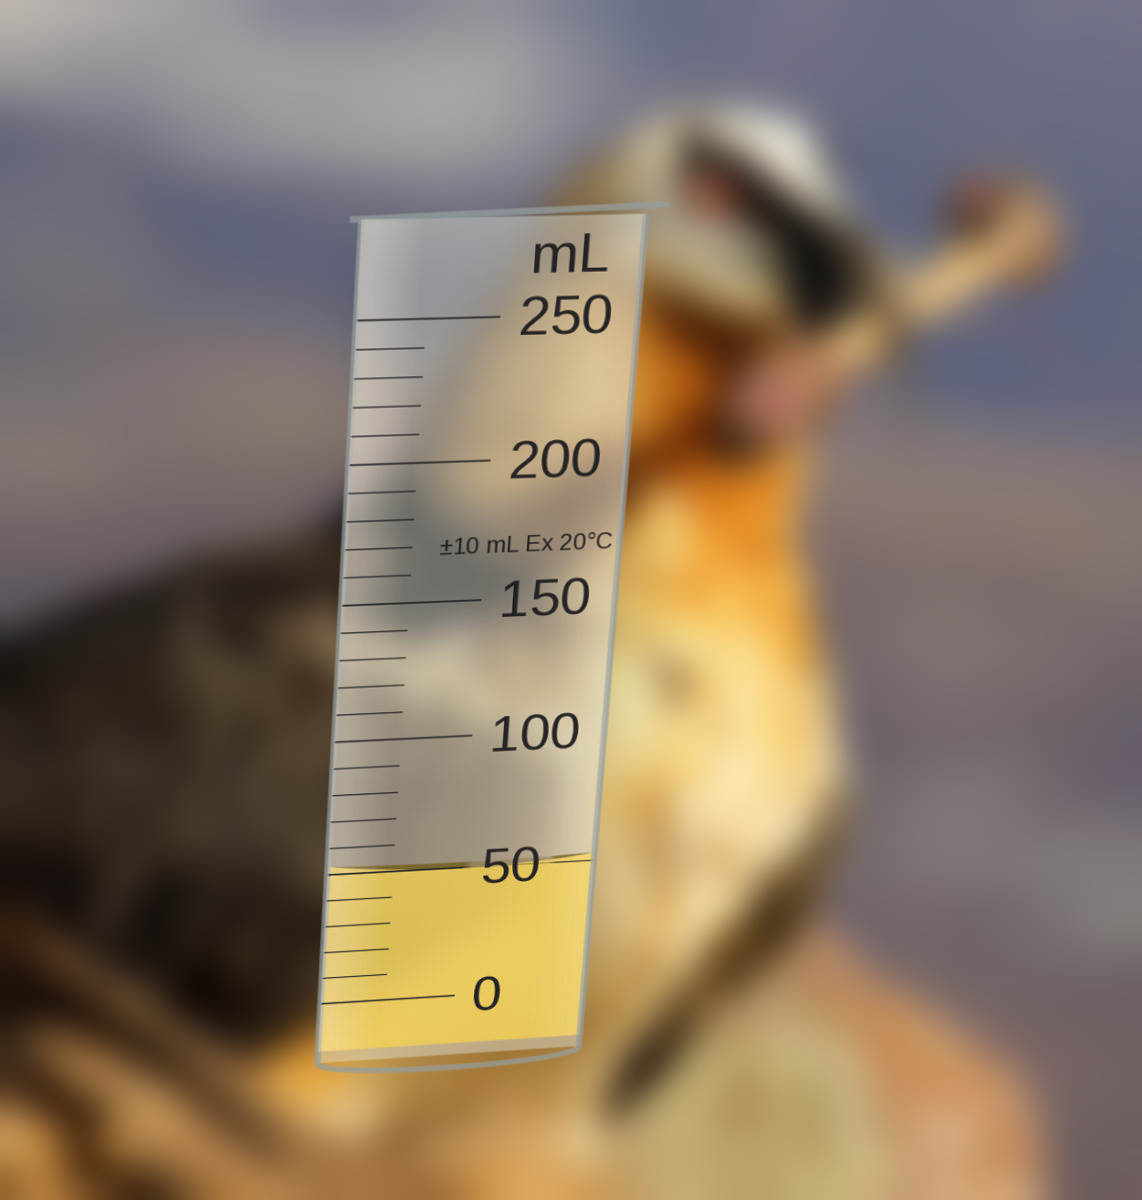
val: 50 mL
